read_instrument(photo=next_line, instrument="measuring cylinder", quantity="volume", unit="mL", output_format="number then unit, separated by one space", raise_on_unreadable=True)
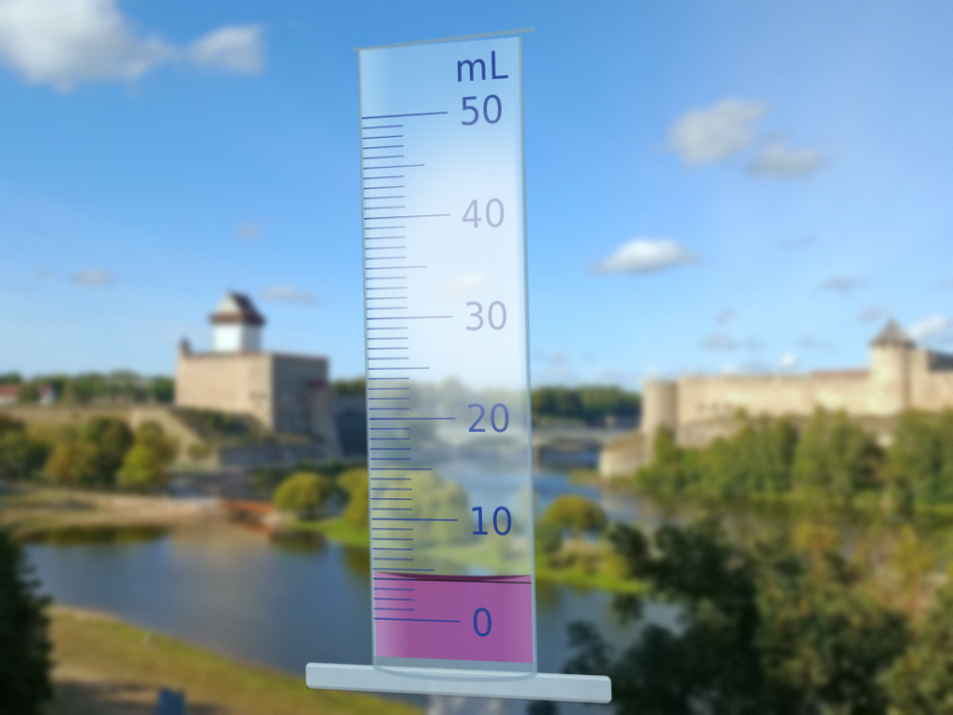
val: 4 mL
